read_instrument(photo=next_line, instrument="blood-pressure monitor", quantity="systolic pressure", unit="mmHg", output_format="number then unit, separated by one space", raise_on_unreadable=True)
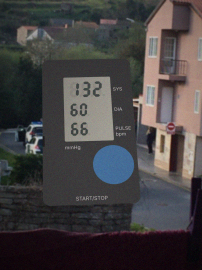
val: 132 mmHg
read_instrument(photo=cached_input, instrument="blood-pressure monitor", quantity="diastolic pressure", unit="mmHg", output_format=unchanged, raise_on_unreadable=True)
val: 60 mmHg
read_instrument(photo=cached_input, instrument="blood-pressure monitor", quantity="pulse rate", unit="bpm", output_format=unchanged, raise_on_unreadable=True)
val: 66 bpm
